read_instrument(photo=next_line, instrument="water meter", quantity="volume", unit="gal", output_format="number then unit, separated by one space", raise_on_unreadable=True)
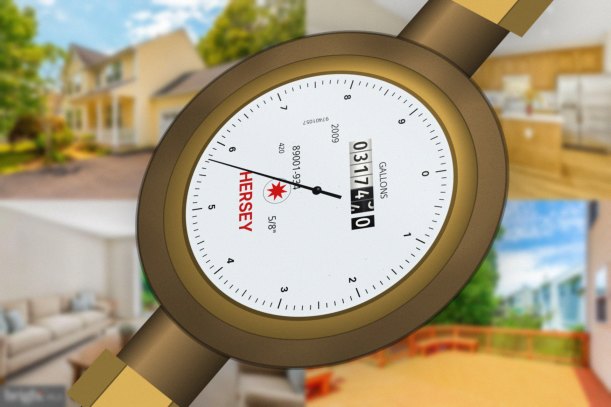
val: 317435.7 gal
